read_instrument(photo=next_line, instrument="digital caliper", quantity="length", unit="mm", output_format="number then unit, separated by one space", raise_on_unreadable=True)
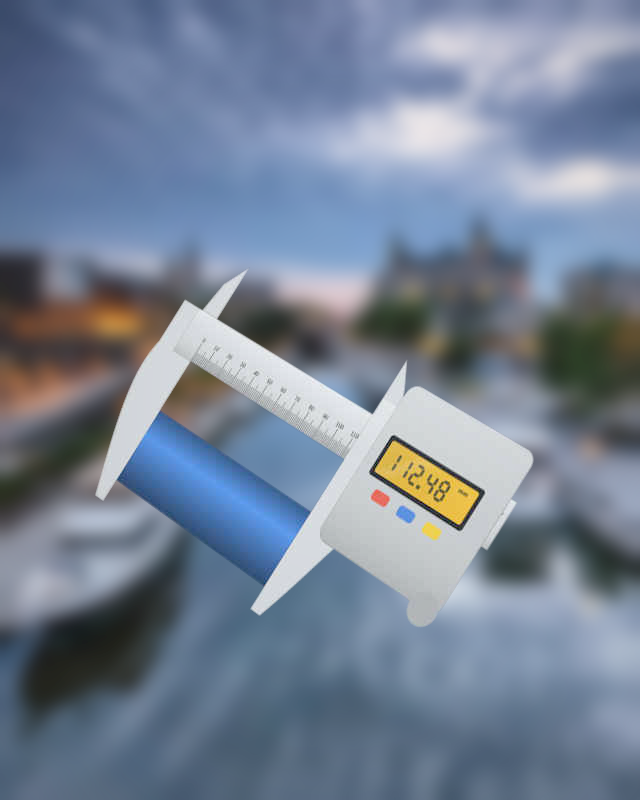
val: 112.48 mm
